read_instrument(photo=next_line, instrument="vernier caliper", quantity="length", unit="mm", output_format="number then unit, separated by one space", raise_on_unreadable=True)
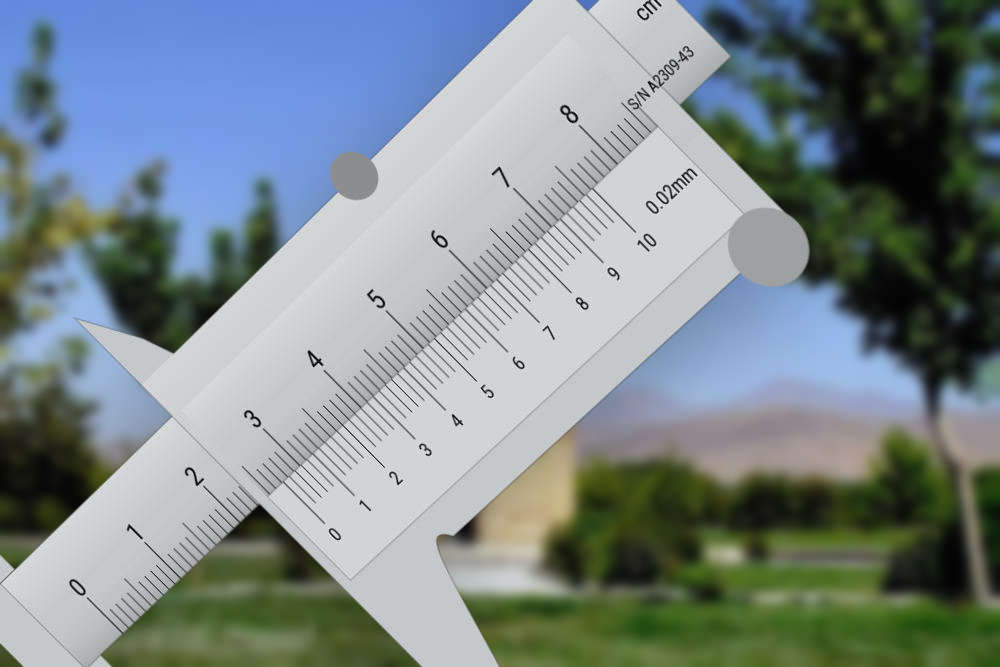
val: 27.2 mm
